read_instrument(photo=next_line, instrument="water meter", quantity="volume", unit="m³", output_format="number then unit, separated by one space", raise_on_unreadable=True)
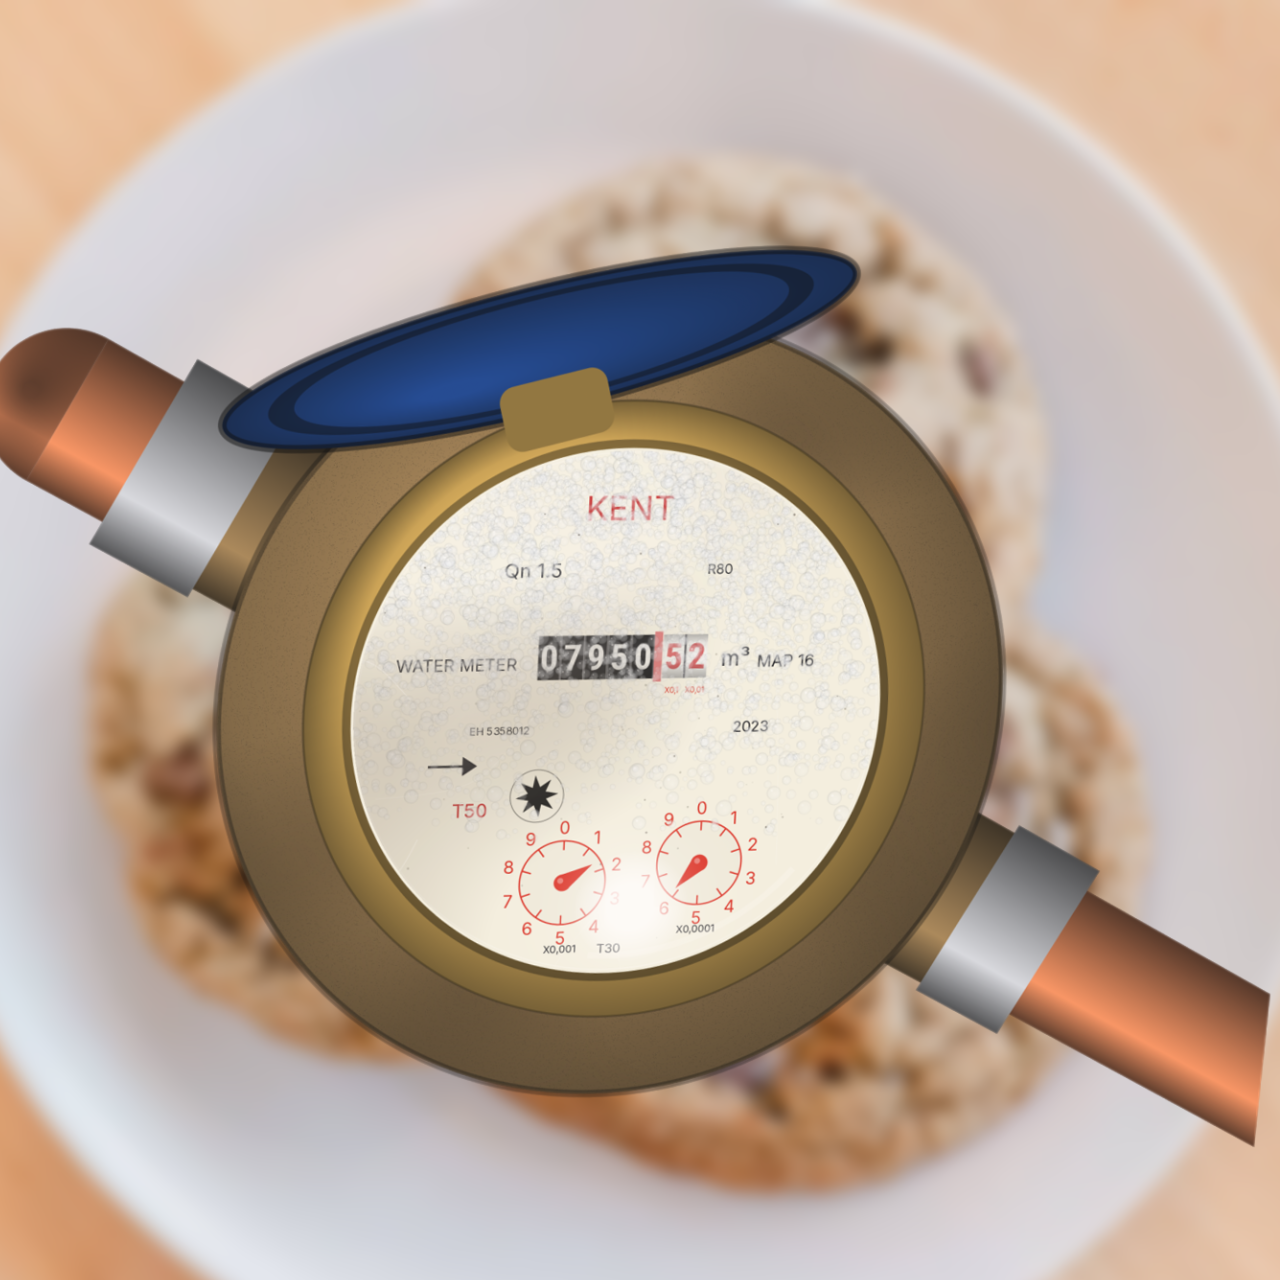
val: 7950.5216 m³
